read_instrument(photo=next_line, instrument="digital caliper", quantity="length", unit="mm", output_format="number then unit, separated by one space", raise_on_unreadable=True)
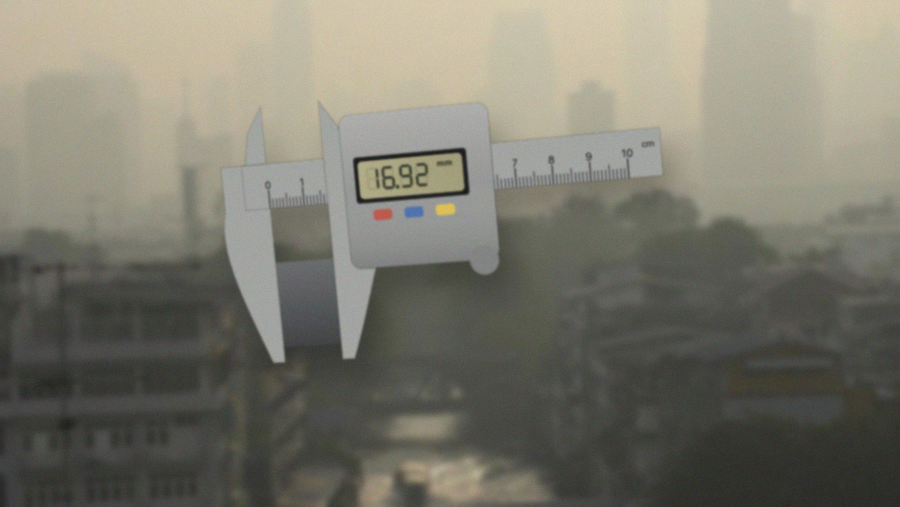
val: 16.92 mm
